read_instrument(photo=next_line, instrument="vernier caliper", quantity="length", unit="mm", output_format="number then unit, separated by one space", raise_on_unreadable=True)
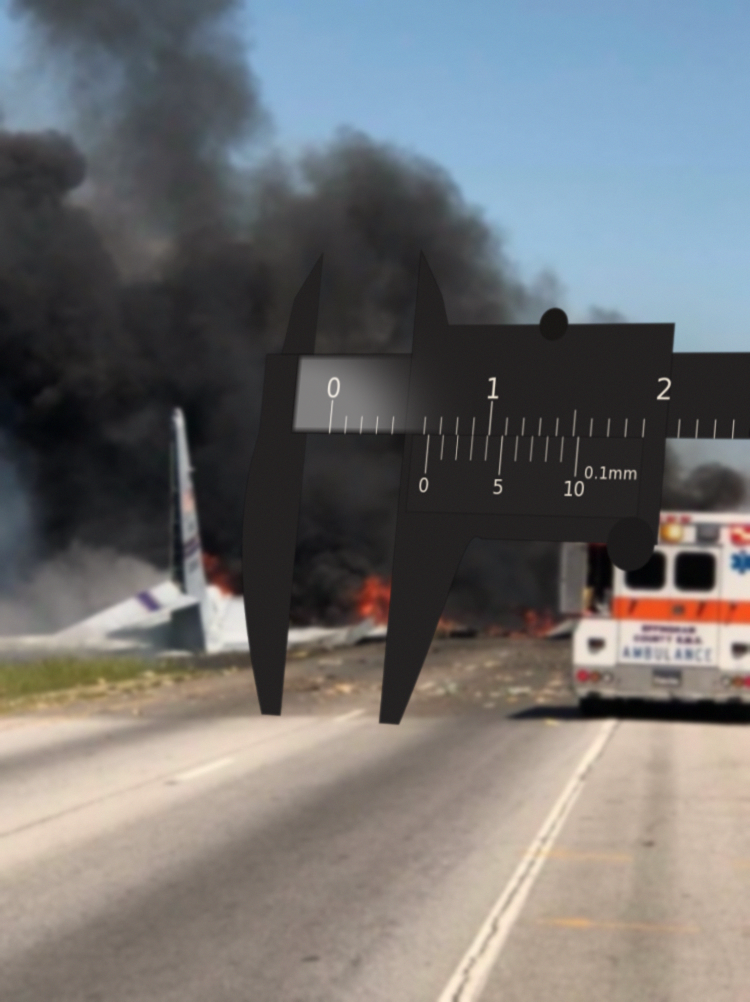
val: 6.3 mm
